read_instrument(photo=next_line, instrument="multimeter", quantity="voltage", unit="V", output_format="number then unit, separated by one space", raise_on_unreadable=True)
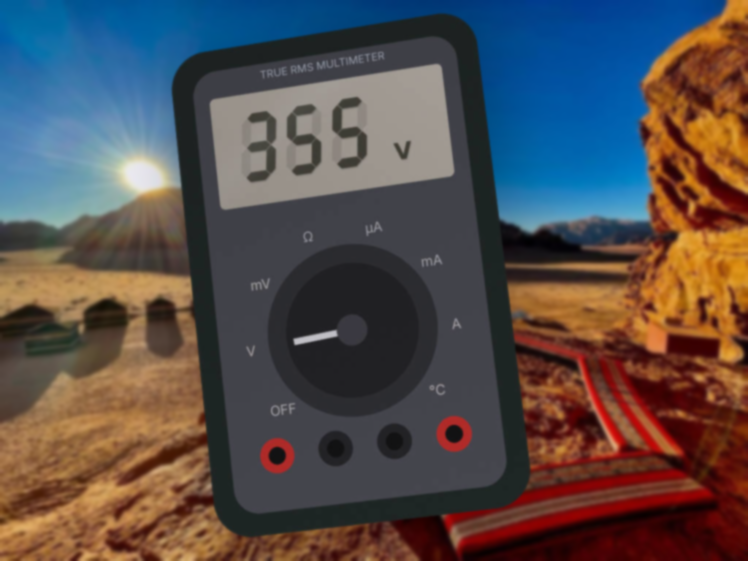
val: 355 V
